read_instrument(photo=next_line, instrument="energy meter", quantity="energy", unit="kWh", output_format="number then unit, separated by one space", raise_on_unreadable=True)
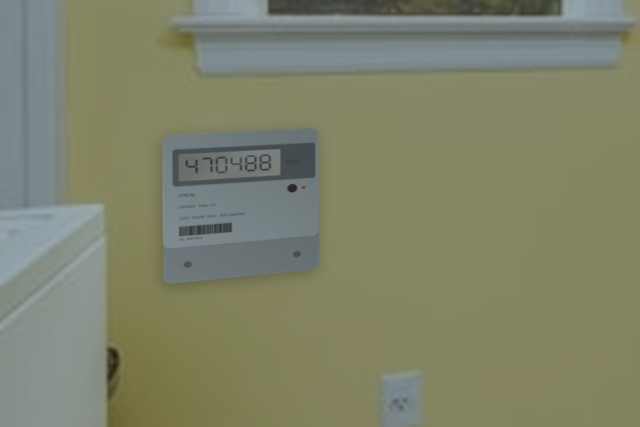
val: 470488 kWh
